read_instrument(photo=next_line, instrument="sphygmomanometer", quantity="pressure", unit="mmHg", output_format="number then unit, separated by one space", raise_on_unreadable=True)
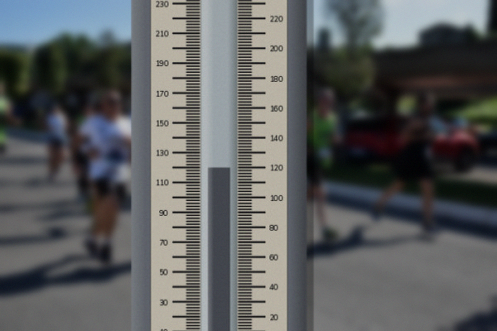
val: 120 mmHg
